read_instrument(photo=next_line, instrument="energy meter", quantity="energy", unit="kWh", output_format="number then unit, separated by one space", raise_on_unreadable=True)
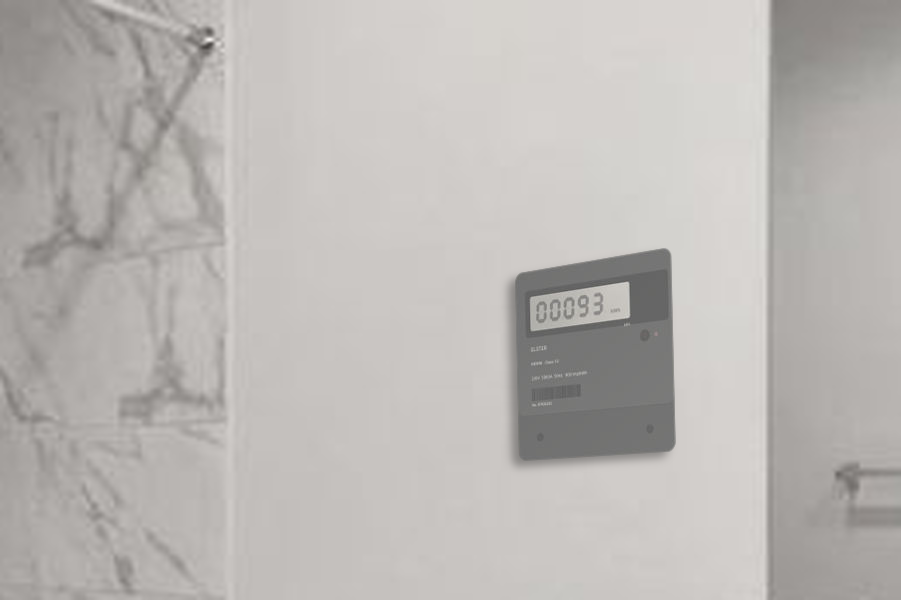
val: 93 kWh
